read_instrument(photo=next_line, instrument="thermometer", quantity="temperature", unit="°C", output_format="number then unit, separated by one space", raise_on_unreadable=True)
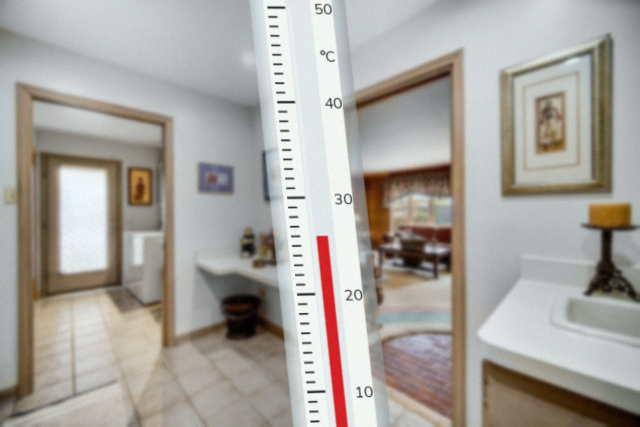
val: 26 °C
